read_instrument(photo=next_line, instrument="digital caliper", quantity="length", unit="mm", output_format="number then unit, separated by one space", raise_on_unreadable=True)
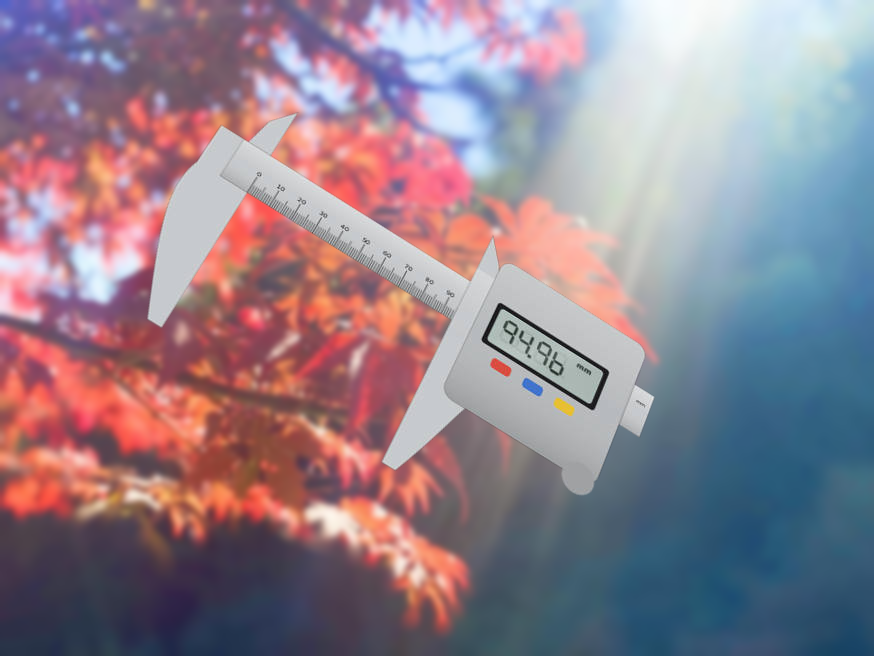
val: 94.96 mm
